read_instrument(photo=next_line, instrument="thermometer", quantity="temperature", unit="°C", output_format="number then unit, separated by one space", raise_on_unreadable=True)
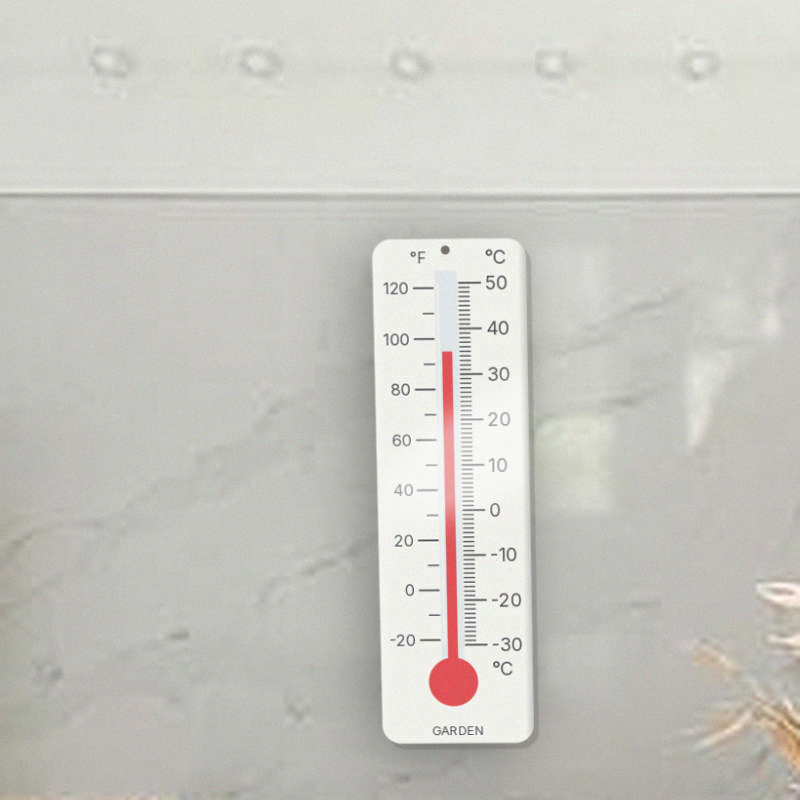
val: 35 °C
